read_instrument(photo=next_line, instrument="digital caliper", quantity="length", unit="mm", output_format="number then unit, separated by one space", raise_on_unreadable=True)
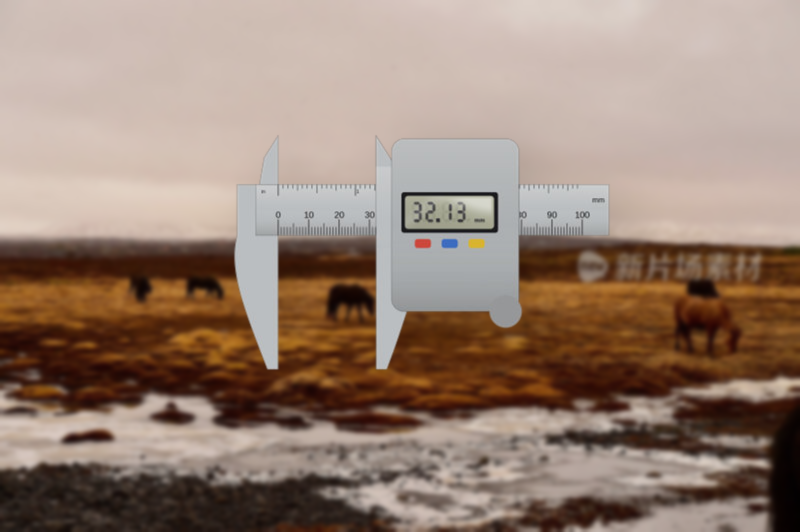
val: 32.13 mm
